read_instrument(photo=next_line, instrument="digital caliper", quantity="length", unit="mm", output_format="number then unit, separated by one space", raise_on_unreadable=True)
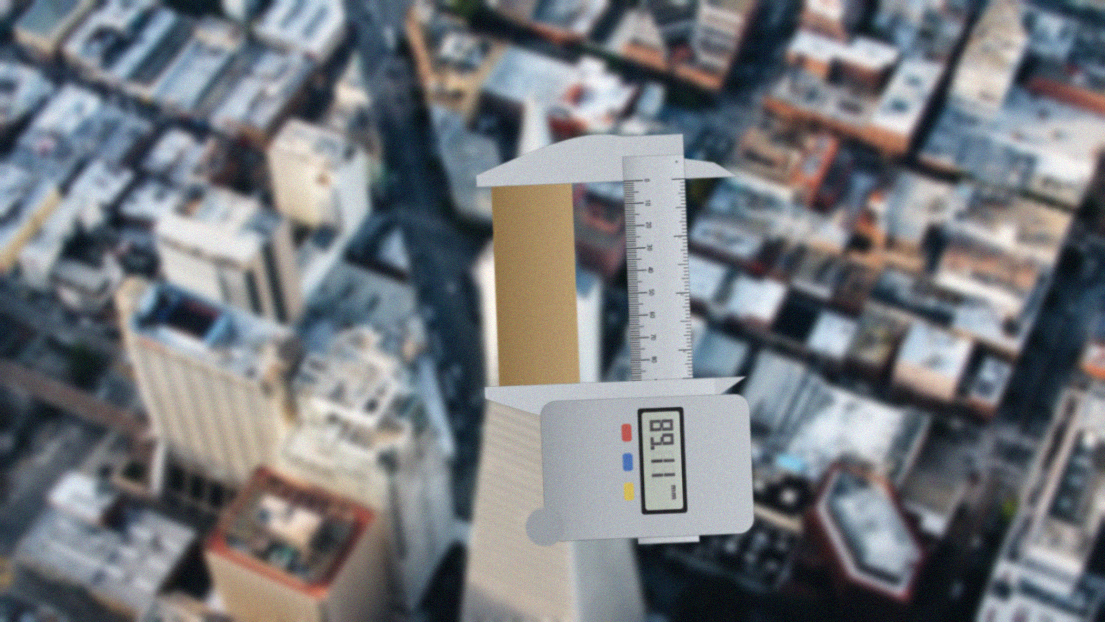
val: 89.11 mm
